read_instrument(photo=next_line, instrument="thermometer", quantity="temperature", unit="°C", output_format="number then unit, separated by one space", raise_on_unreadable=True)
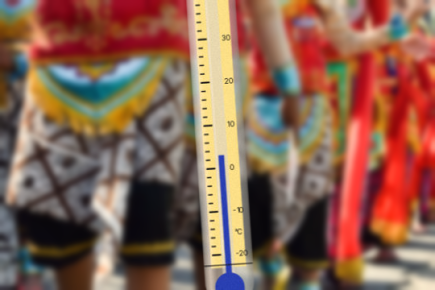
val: 3 °C
